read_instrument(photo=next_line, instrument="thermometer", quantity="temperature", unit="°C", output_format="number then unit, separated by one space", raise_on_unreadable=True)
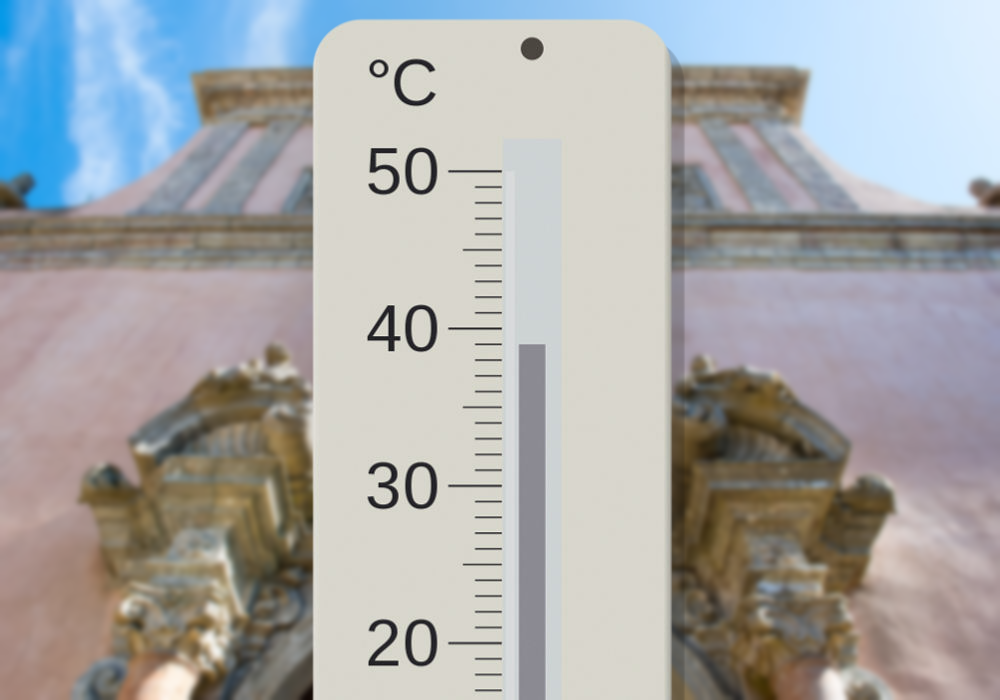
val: 39 °C
